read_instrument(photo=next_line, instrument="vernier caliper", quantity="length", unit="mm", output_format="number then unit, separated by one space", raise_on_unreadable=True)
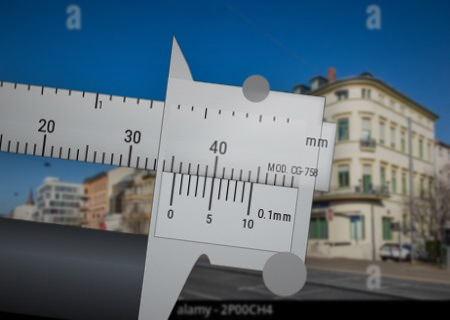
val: 35.4 mm
